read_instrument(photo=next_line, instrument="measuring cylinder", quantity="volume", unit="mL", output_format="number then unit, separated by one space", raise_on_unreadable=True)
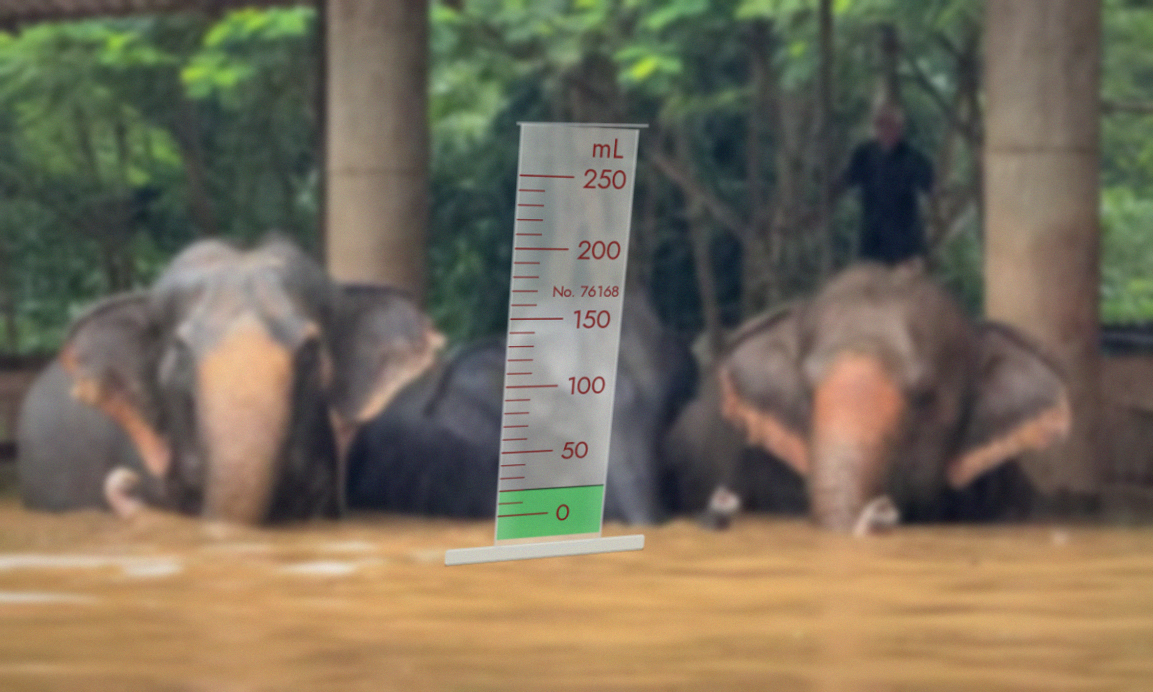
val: 20 mL
